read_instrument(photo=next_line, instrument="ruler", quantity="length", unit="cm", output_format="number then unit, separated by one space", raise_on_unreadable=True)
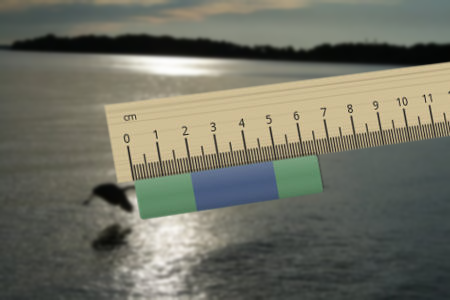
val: 6.5 cm
